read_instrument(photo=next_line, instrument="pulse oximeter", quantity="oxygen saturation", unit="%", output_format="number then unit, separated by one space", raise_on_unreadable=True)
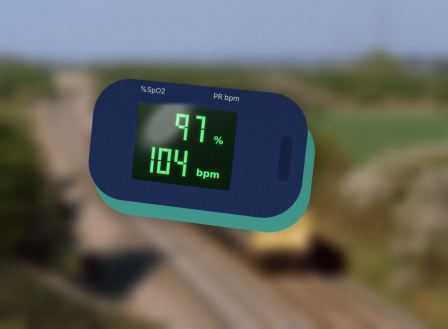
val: 97 %
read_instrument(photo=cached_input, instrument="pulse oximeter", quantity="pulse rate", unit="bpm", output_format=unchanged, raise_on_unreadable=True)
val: 104 bpm
